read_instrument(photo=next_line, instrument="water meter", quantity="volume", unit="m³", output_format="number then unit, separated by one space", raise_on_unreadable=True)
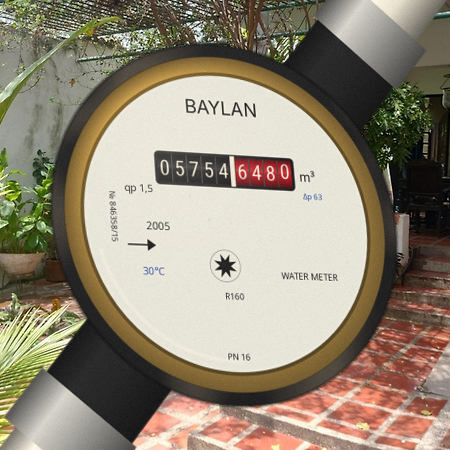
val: 5754.6480 m³
